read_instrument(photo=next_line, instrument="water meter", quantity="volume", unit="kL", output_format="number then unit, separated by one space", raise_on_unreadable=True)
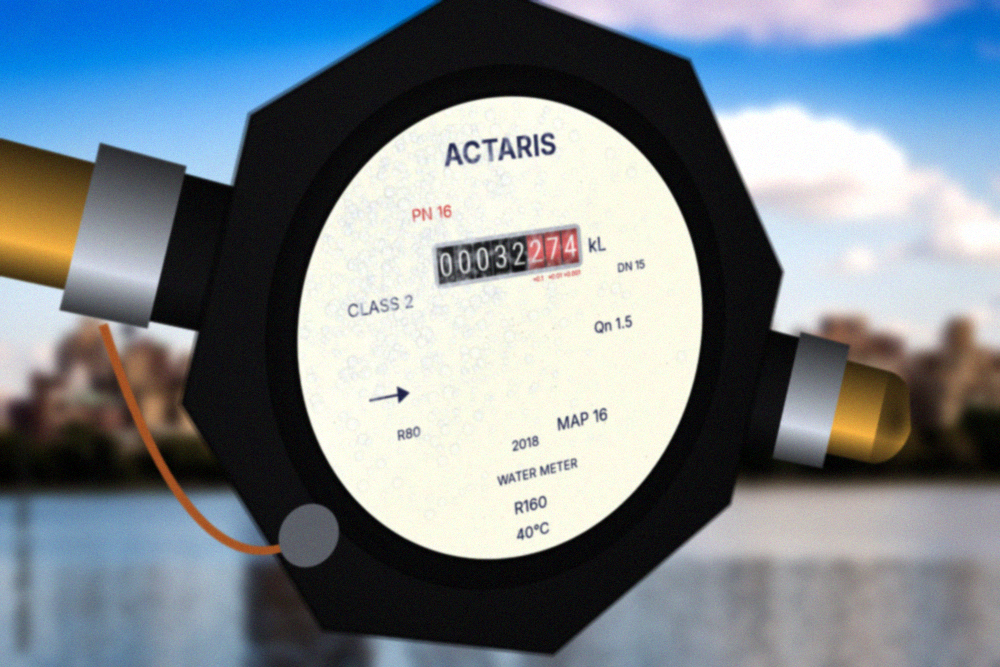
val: 32.274 kL
